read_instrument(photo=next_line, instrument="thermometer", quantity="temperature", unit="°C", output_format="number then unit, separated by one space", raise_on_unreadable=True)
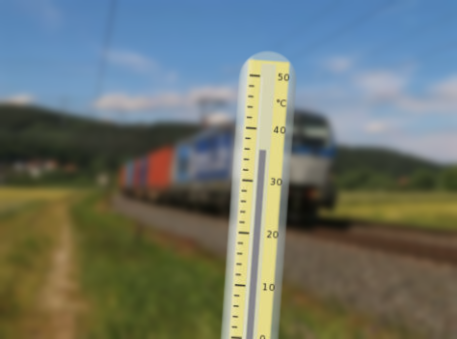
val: 36 °C
